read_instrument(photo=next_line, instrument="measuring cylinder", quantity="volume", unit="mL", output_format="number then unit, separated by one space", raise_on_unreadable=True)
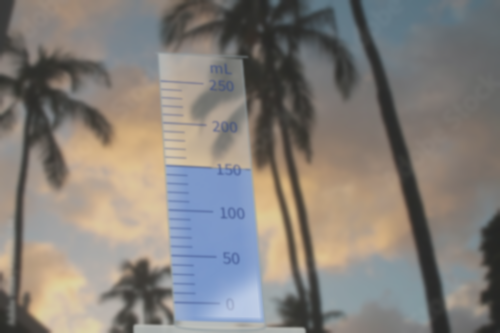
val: 150 mL
